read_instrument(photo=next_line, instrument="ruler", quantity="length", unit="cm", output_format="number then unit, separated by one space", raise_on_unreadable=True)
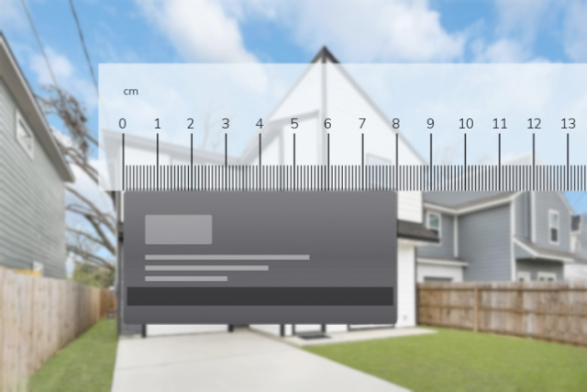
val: 8 cm
